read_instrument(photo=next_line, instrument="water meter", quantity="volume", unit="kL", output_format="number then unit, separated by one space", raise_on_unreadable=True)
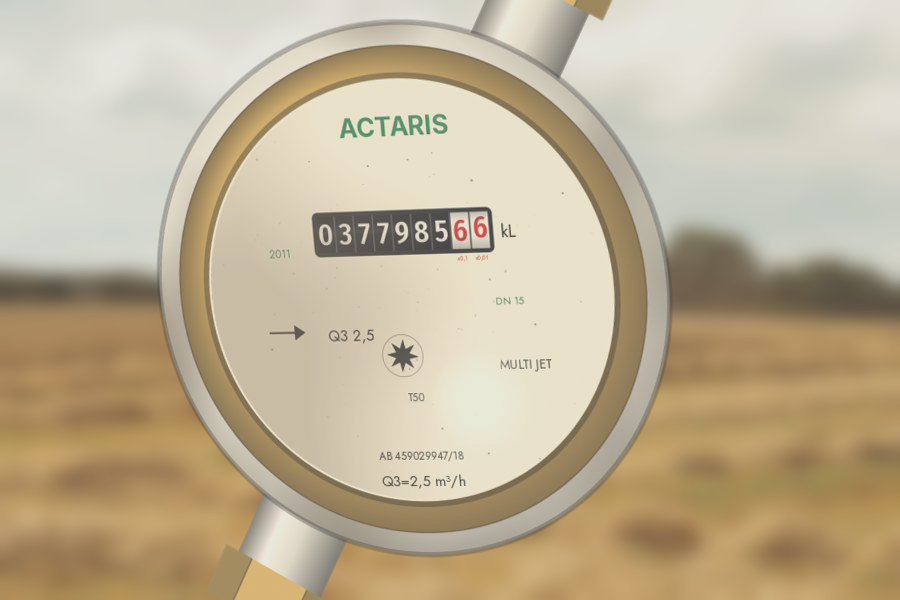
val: 377985.66 kL
